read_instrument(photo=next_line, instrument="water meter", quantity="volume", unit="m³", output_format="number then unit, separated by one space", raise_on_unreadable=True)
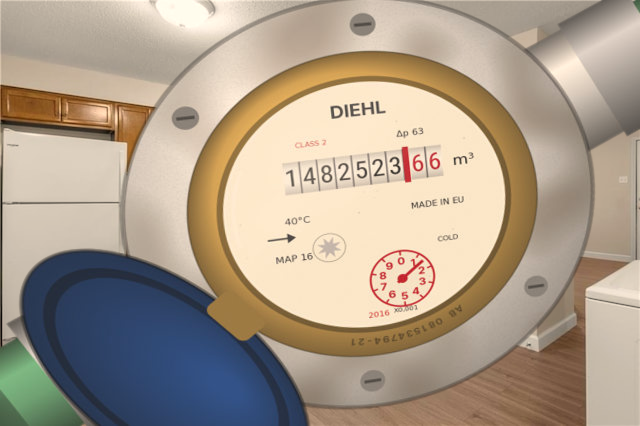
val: 1482523.661 m³
